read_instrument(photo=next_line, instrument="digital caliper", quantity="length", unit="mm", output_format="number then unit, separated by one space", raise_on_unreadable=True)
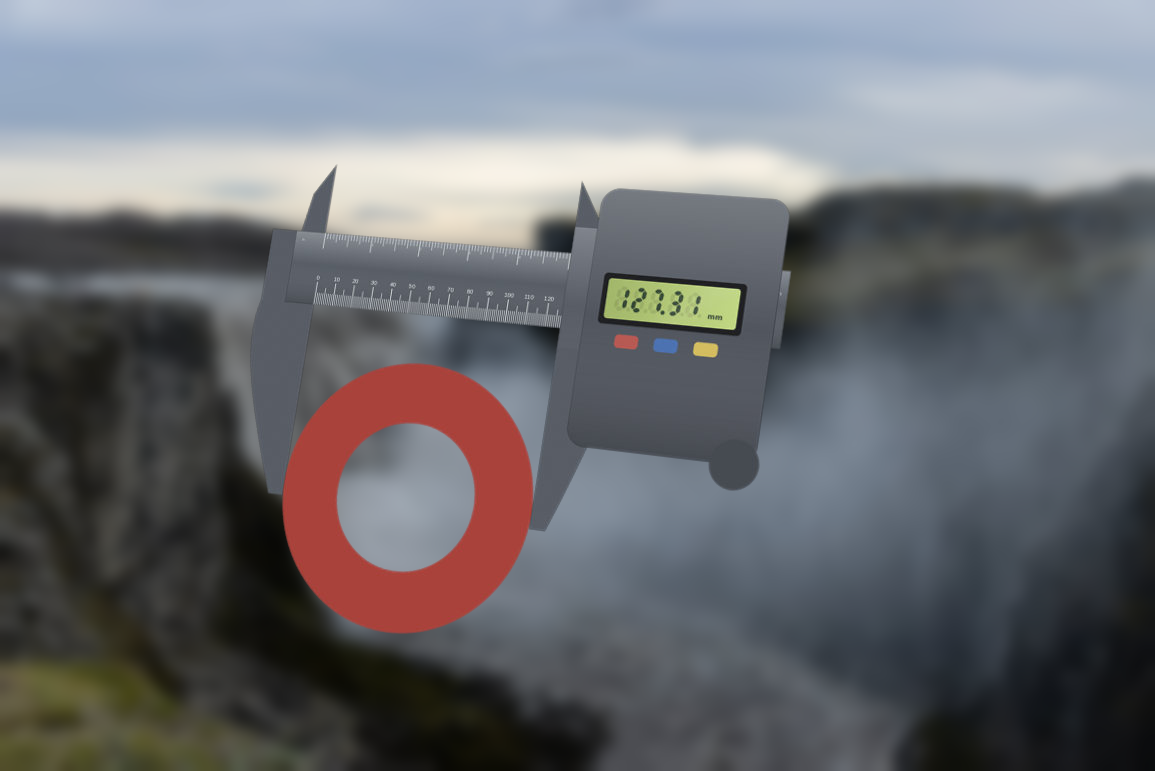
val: 127.31 mm
